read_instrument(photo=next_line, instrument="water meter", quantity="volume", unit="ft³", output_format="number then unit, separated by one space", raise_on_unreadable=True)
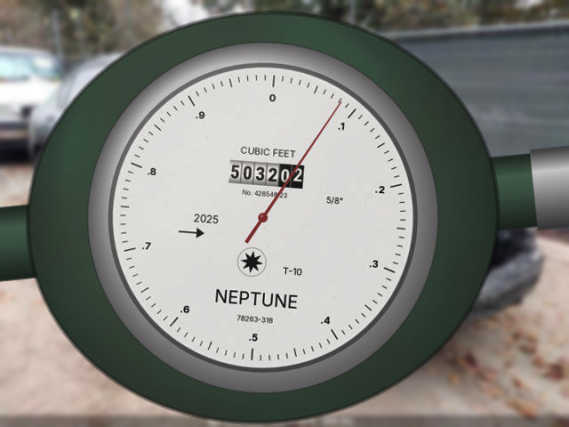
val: 503202.08 ft³
